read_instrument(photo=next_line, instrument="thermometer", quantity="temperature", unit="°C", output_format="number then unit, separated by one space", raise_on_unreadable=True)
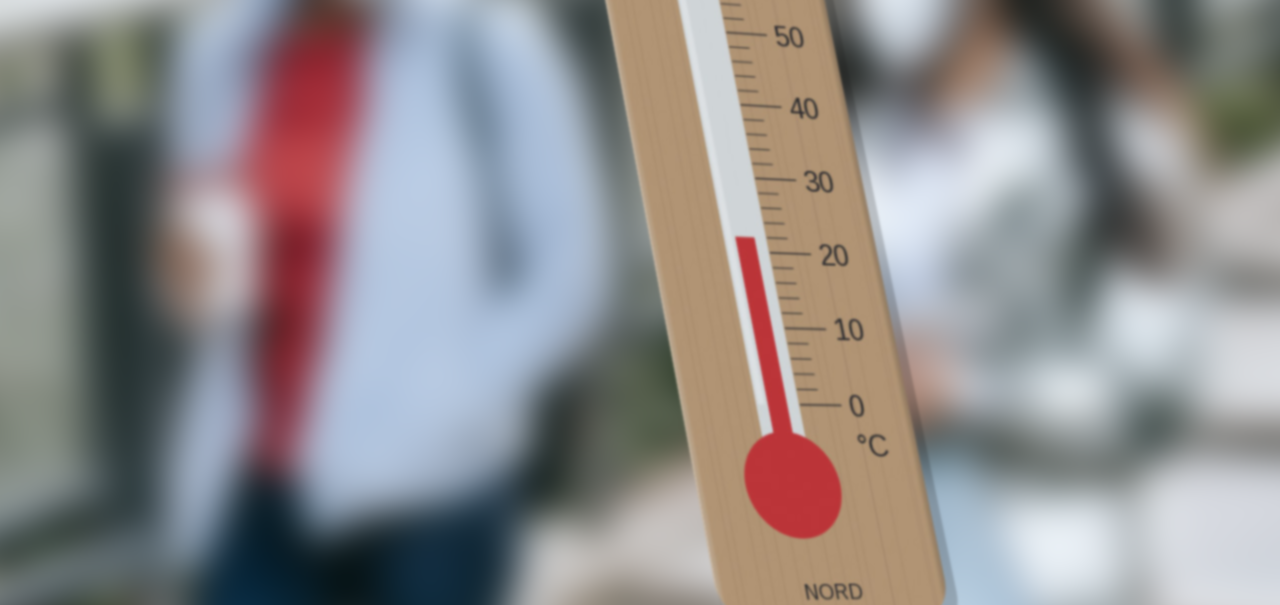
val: 22 °C
